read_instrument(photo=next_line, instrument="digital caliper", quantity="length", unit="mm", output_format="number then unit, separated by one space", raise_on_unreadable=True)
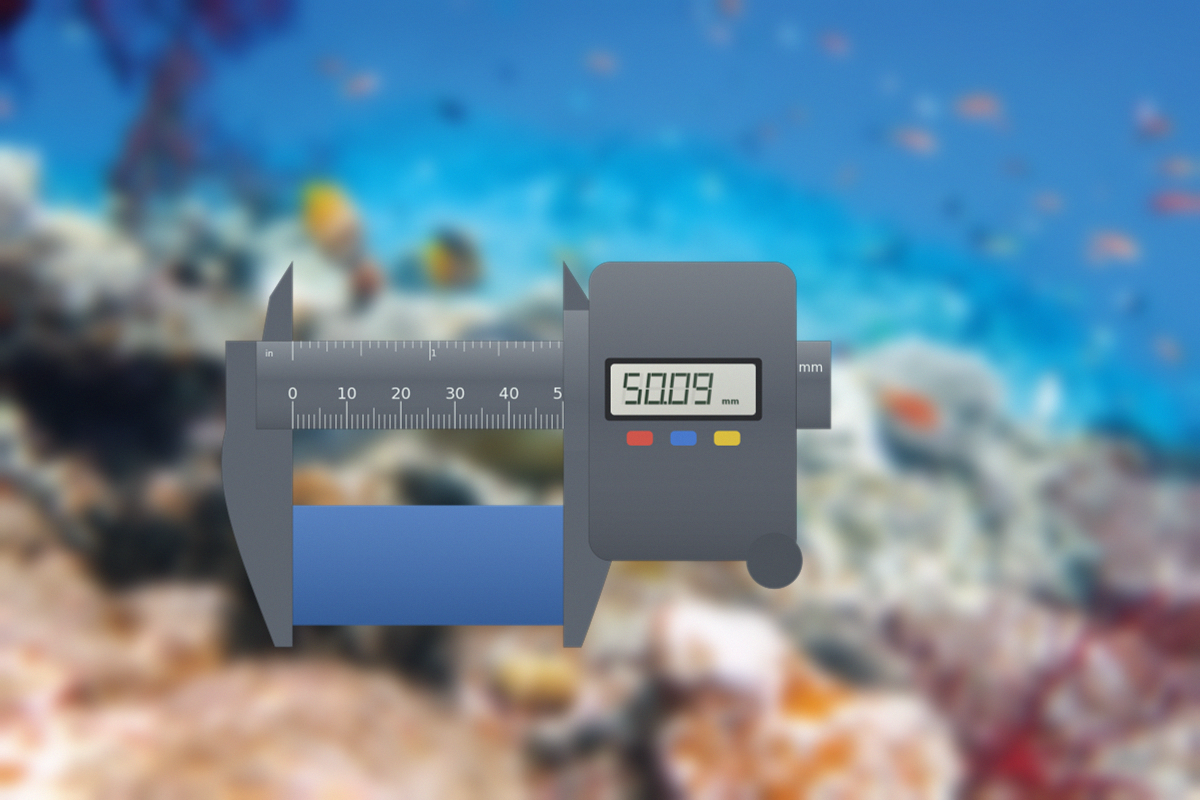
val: 50.09 mm
